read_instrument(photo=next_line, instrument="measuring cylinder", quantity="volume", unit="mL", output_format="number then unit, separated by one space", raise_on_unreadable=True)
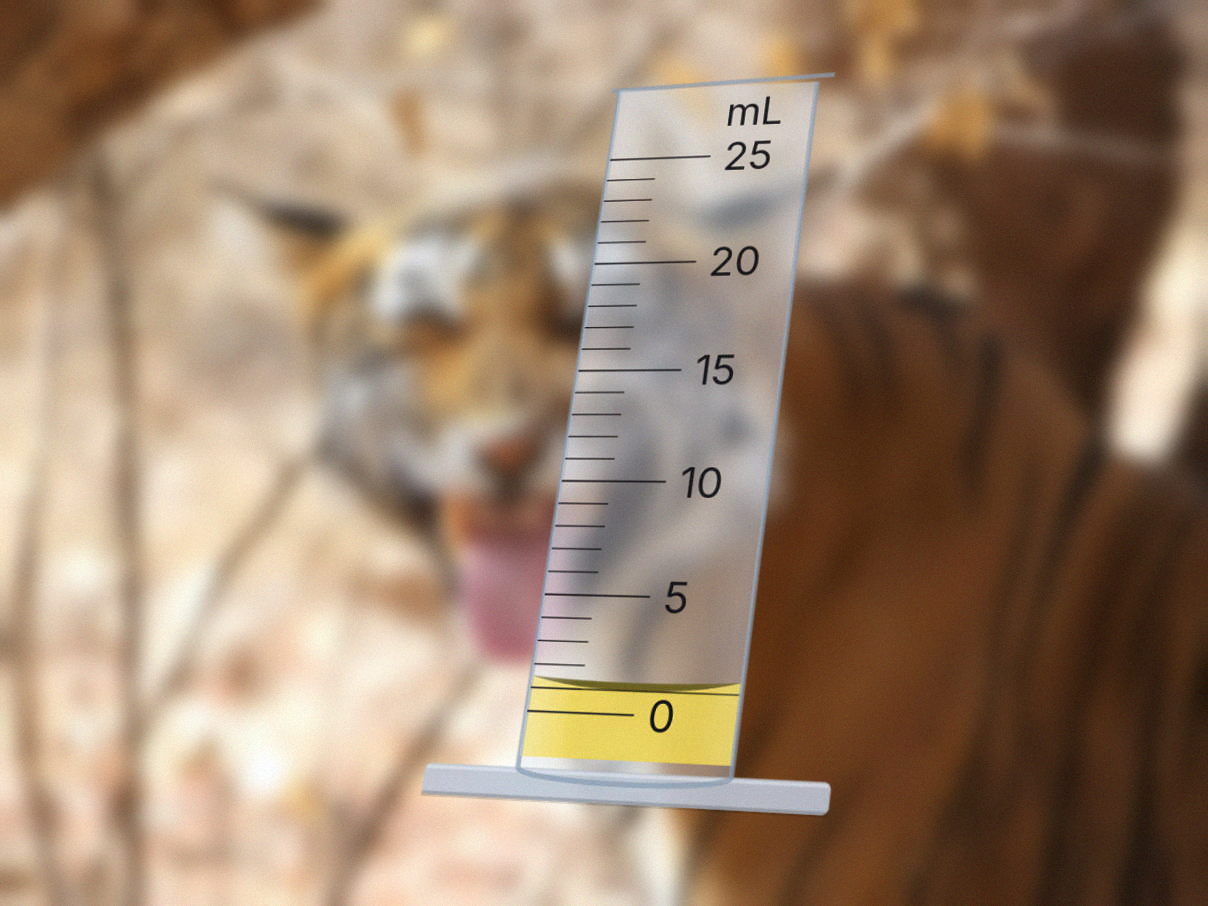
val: 1 mL
